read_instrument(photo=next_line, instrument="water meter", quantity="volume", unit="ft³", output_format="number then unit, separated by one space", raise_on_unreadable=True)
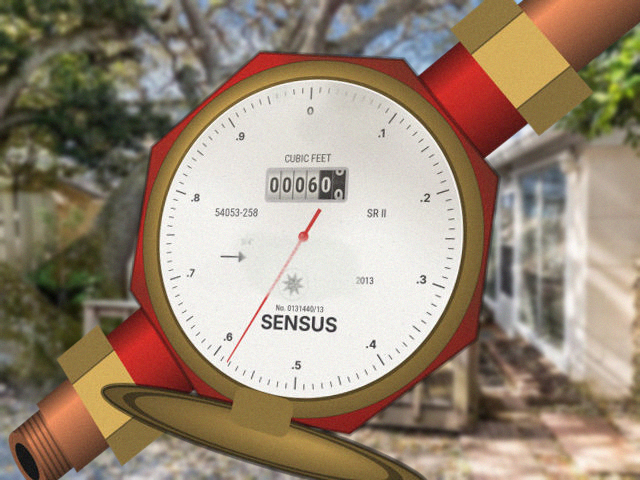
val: 608.58 ft³
